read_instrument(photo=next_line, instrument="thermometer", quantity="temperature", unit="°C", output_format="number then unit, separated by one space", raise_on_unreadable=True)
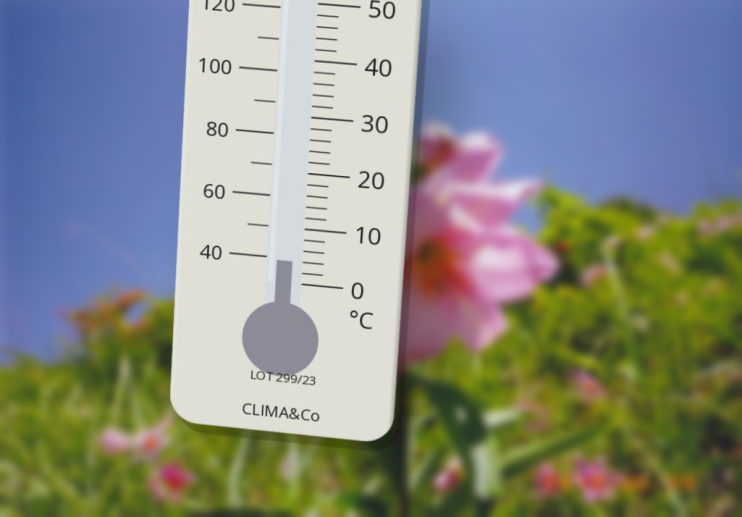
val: 4 °C
